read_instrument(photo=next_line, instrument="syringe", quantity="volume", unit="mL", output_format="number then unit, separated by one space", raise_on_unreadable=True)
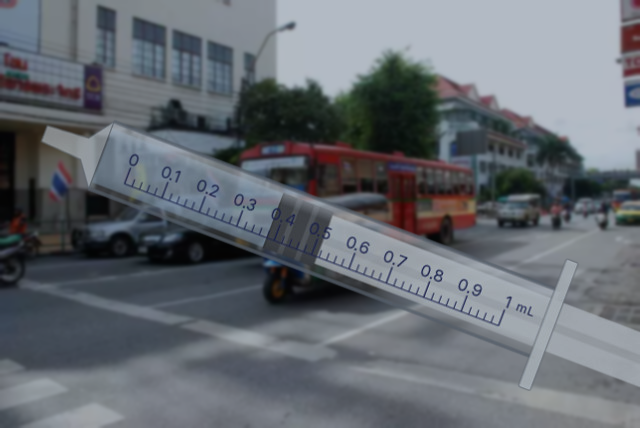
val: 0.38 mL
